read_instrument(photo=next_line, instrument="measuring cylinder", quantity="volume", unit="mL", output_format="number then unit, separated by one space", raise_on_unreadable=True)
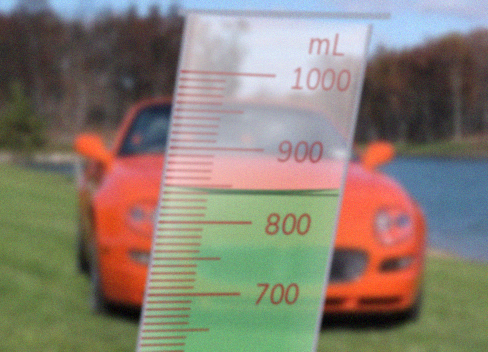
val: 840 mL
